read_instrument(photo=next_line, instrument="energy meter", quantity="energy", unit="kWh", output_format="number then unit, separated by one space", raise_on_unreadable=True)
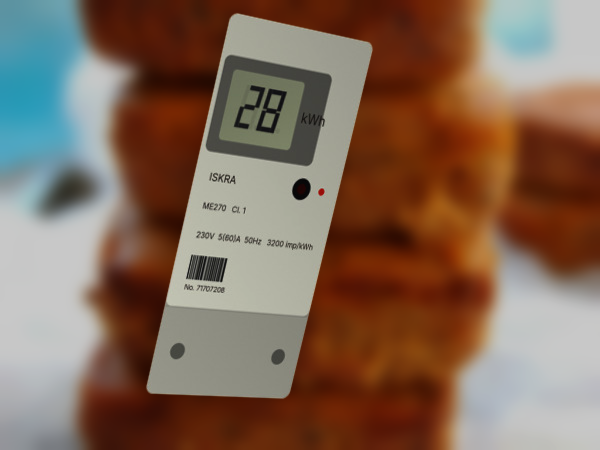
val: 28 kWh
